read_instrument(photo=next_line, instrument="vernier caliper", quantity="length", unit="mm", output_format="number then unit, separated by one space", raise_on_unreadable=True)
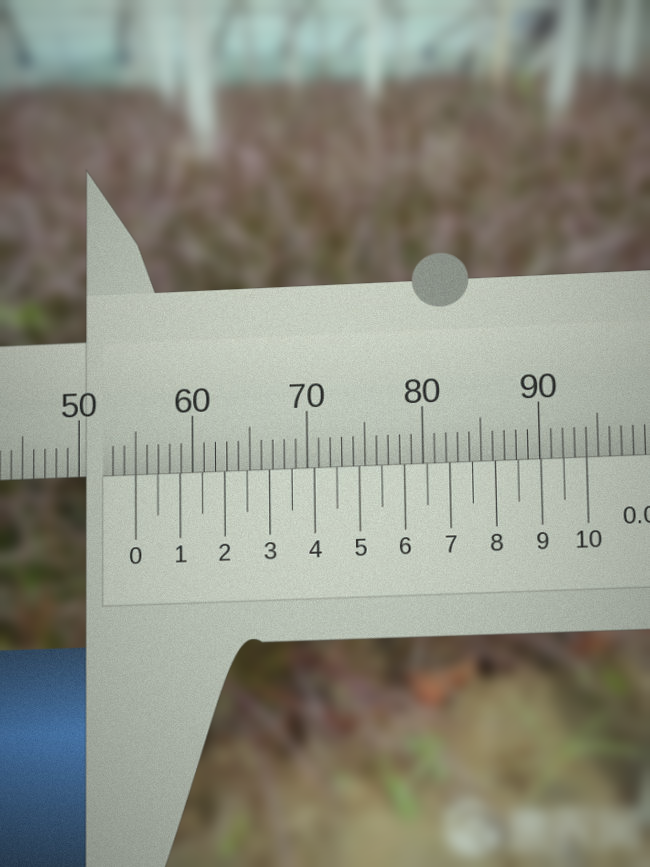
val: 55.0 mm
